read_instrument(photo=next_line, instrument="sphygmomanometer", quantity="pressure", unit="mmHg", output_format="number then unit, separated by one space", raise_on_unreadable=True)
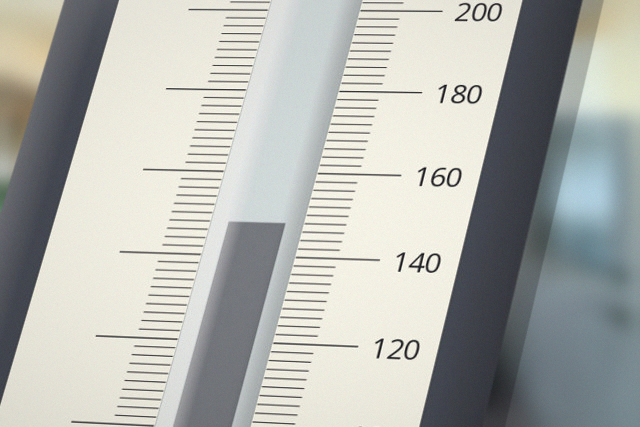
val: 148 mmHg
